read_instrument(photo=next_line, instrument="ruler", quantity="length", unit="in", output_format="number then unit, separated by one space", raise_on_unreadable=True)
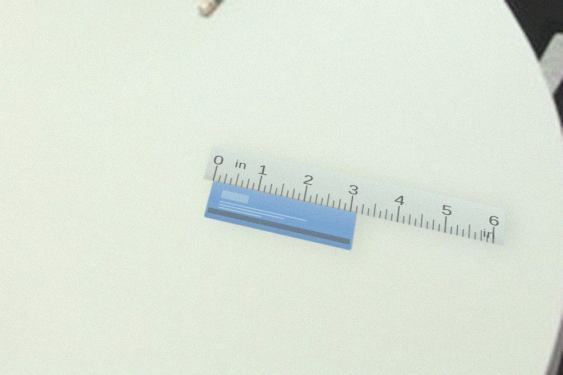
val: 3.125 in
